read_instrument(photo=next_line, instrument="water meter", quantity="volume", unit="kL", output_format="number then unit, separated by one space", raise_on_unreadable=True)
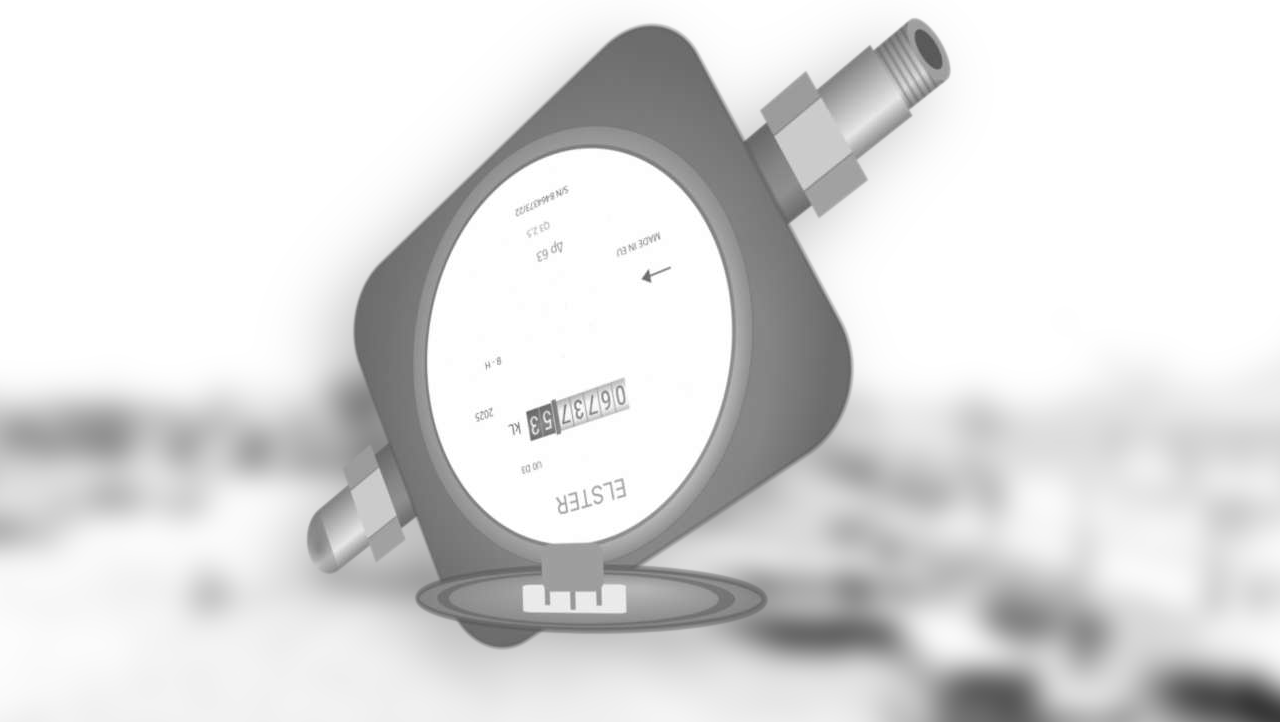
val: 6737.53 kL
